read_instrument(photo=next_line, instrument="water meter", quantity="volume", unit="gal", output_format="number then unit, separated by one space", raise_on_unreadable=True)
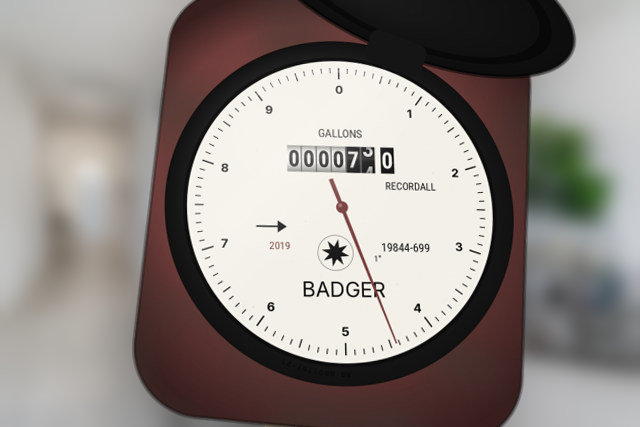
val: 734.4 gal
